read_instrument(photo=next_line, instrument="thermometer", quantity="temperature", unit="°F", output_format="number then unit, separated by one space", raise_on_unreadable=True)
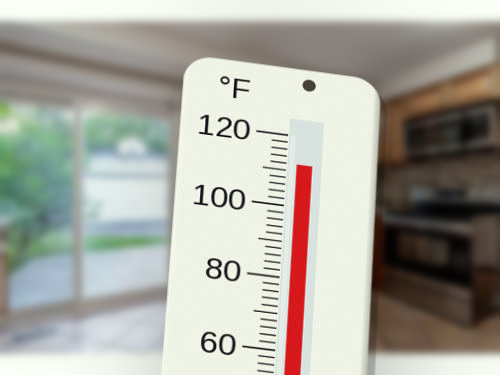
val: 112 °F
